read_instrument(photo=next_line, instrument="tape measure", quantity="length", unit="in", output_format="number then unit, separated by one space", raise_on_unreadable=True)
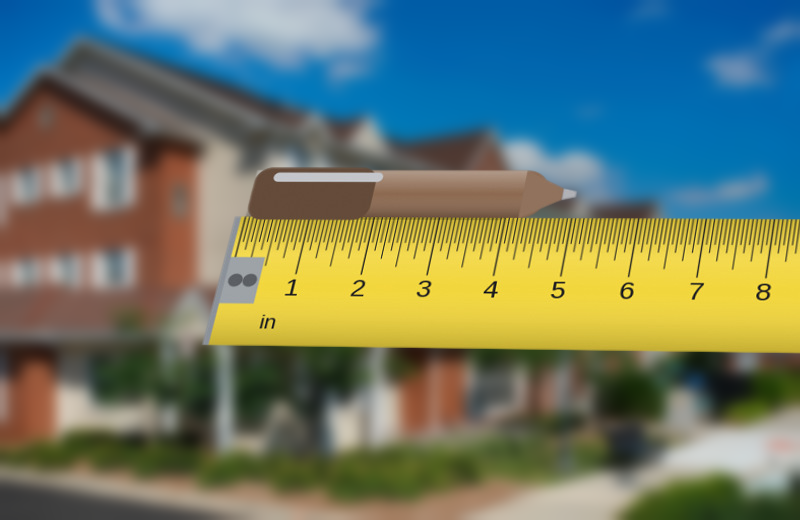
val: 5 in
